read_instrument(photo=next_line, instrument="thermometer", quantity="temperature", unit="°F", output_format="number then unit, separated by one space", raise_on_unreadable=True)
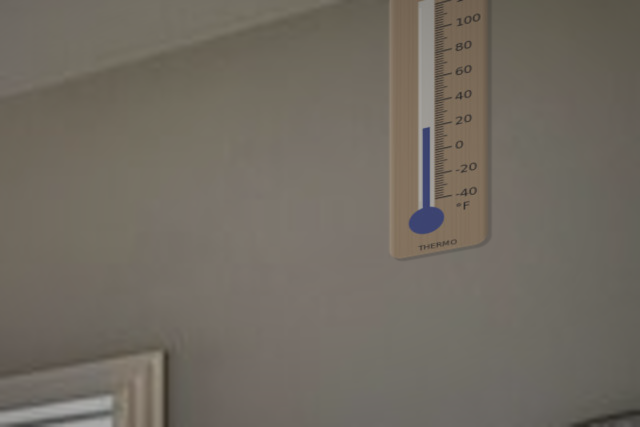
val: 20 °F
